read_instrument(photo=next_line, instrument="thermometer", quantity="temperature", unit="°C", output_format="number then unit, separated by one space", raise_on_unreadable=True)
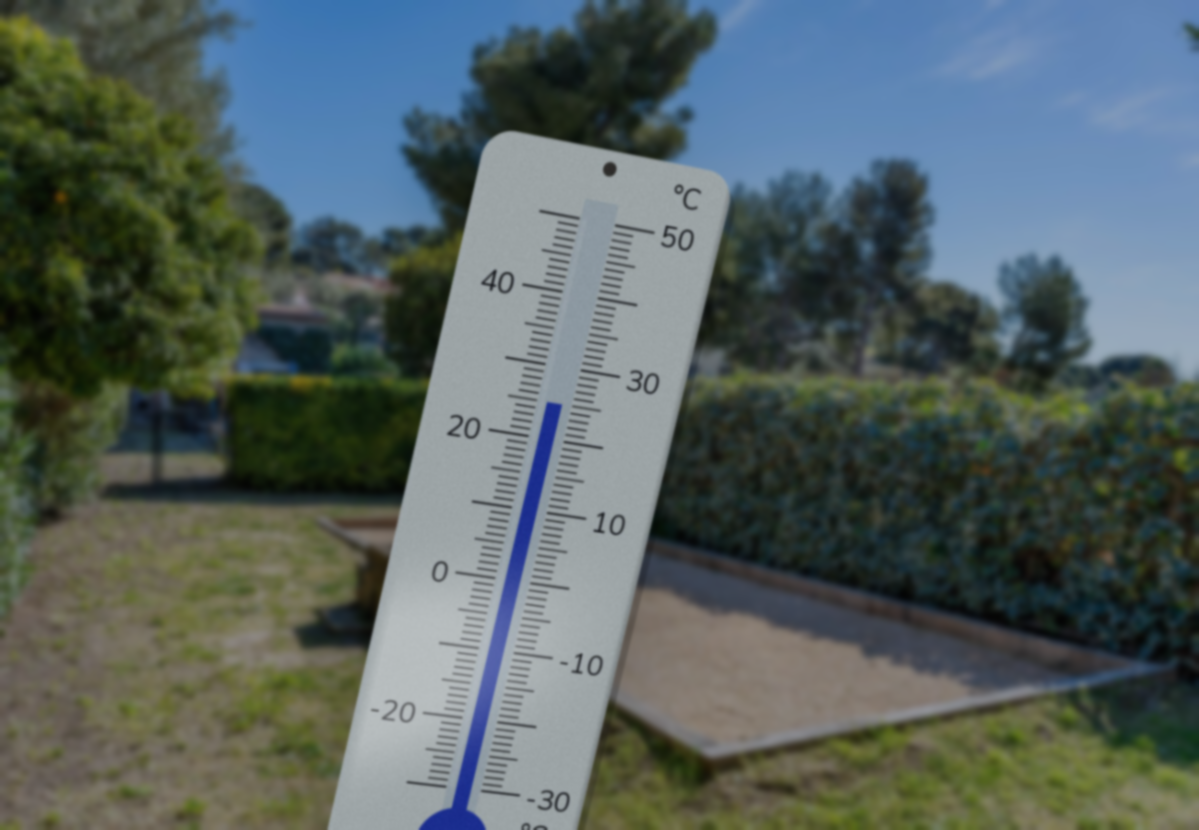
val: 25 °C
